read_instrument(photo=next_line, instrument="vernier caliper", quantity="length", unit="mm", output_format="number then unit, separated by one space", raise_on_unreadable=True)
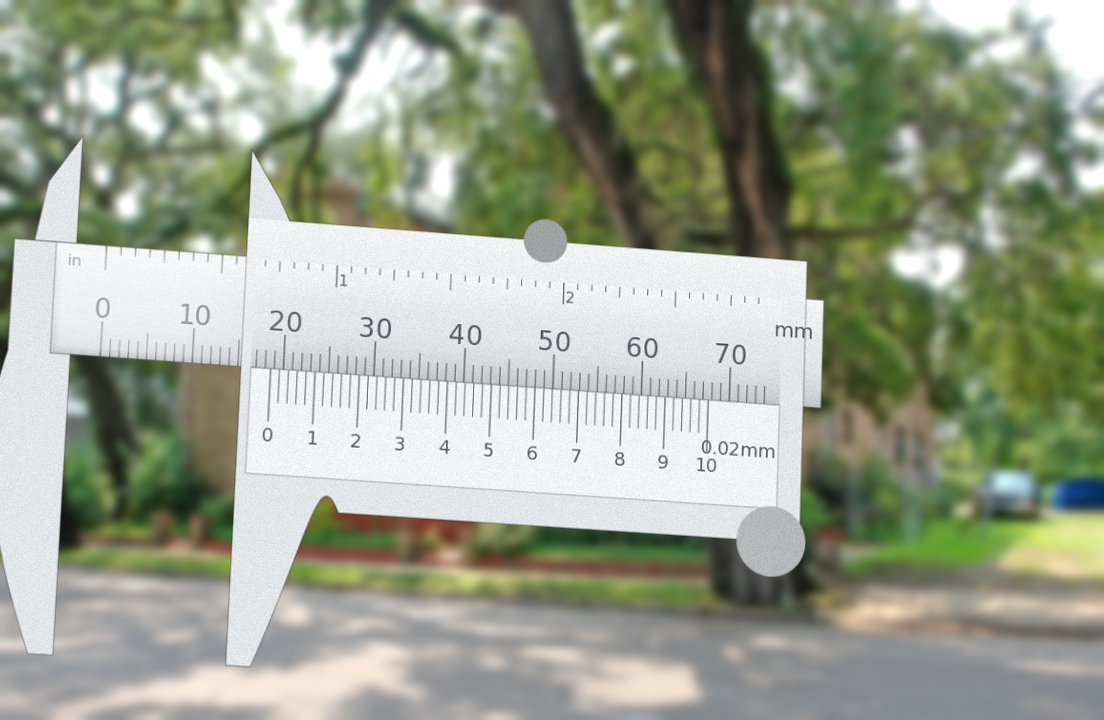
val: 18.6 mm
